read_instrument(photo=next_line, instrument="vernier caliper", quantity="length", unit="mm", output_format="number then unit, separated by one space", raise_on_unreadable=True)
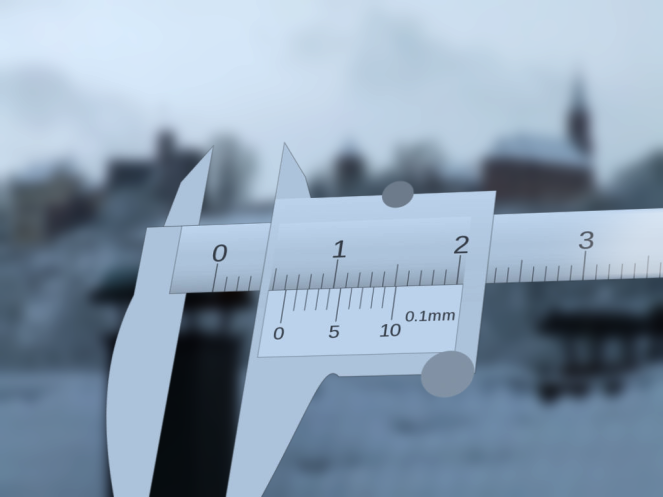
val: 6.1 mm
